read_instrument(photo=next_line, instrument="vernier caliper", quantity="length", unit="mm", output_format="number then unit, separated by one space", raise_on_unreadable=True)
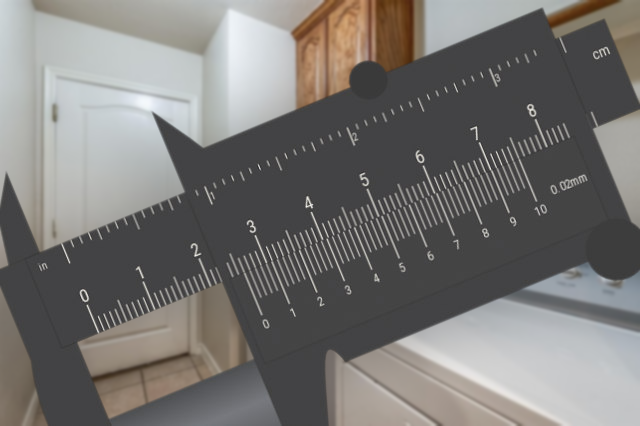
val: 26.0 mm
